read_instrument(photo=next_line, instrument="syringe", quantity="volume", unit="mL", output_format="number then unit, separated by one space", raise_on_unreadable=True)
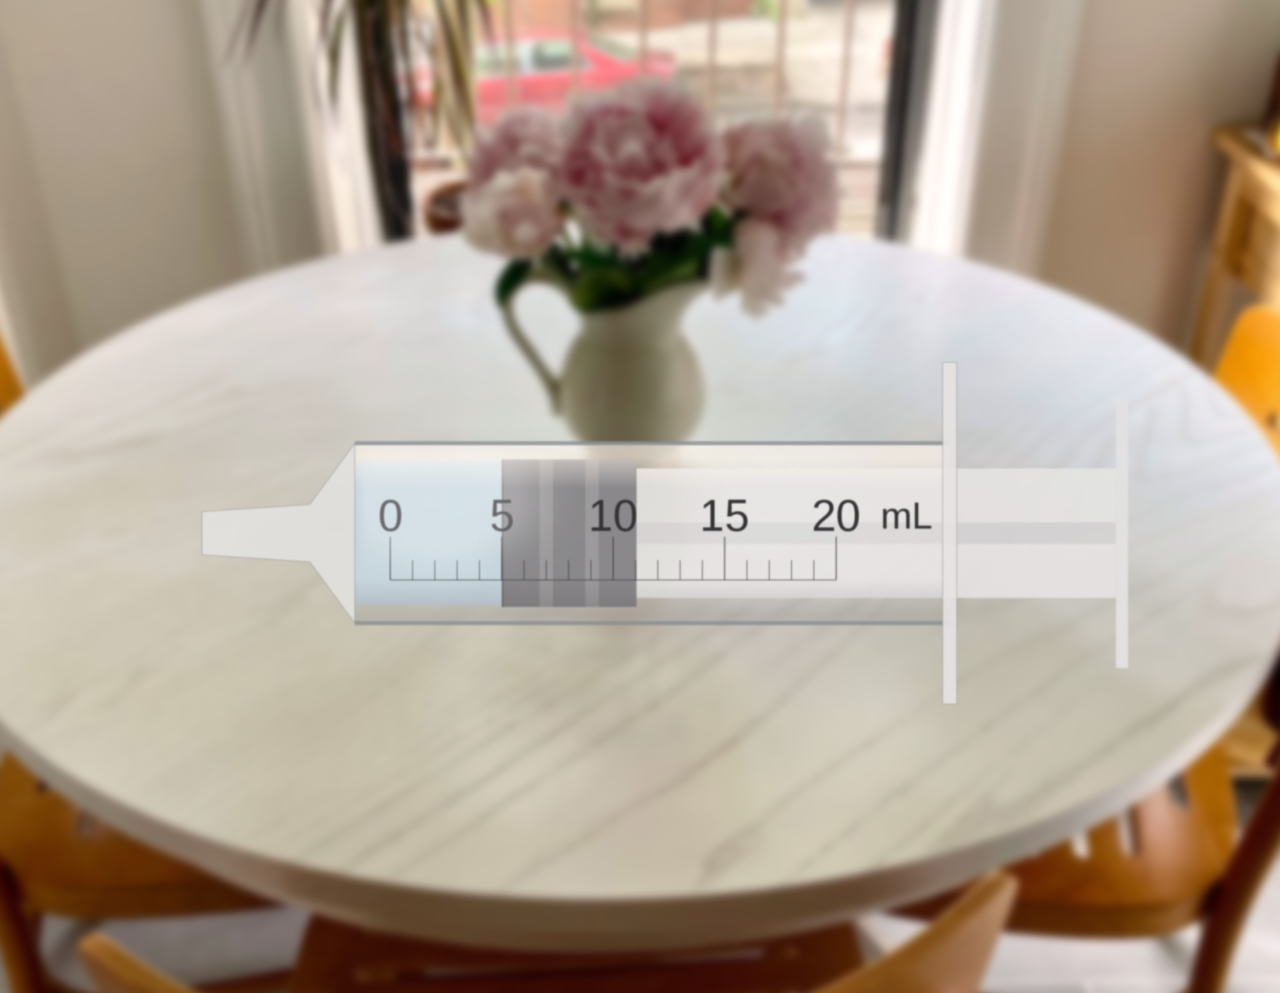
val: 5 mL
